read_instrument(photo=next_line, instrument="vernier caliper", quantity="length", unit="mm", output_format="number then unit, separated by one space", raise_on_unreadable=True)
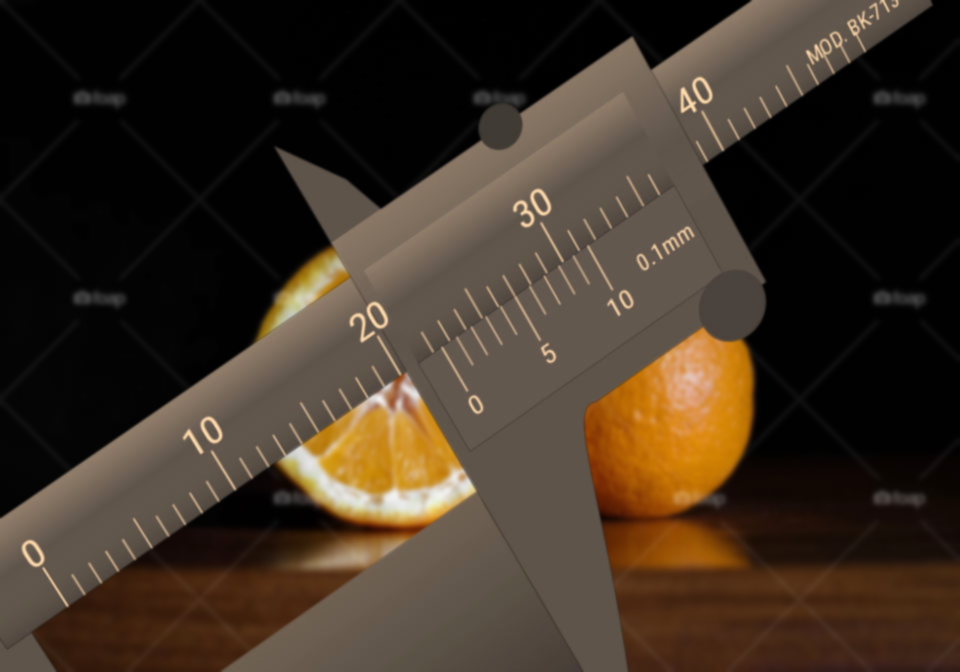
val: 22.5 mm
